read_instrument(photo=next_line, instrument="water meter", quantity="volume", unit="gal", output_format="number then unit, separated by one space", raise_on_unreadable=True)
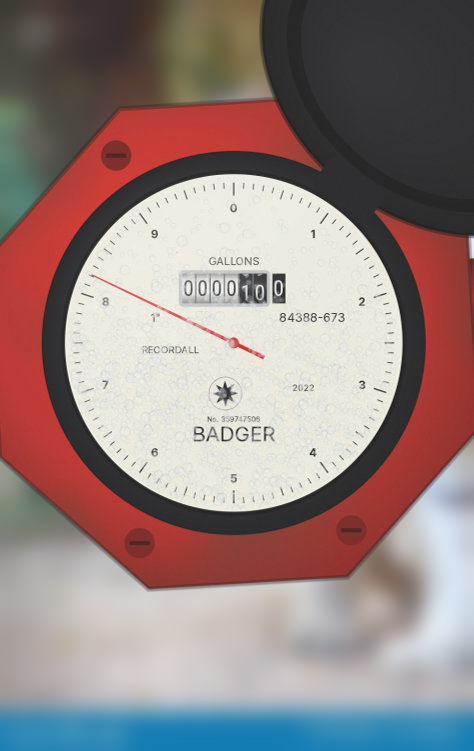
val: 98.2 gal
